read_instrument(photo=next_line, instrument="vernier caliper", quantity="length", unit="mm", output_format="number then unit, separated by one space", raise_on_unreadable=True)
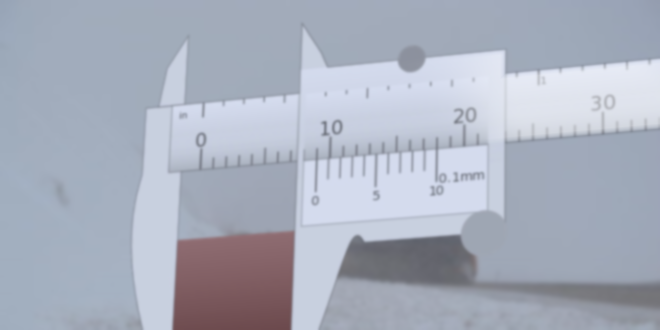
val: 9.0 mm
